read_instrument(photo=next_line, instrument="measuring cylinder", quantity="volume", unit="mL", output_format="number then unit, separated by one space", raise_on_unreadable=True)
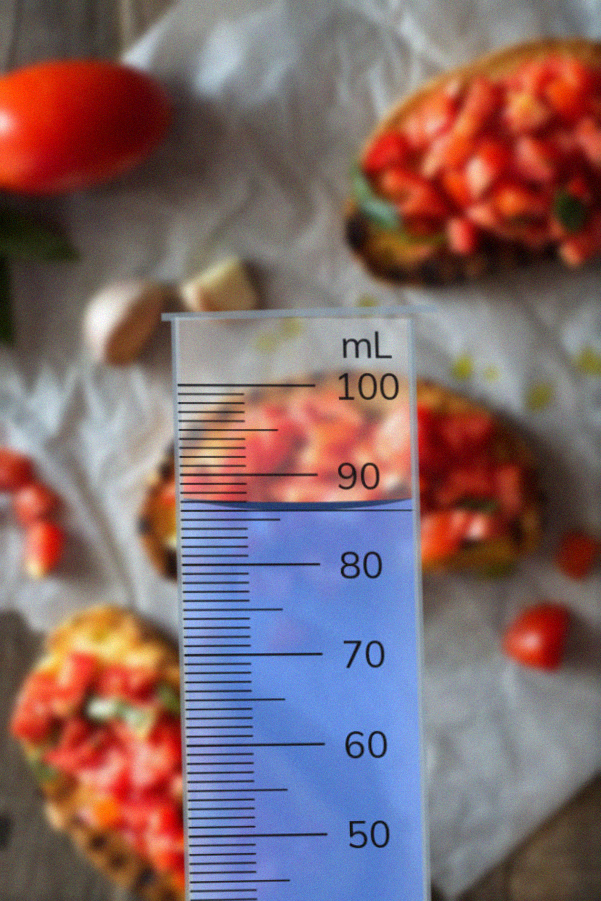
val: 86 mL
